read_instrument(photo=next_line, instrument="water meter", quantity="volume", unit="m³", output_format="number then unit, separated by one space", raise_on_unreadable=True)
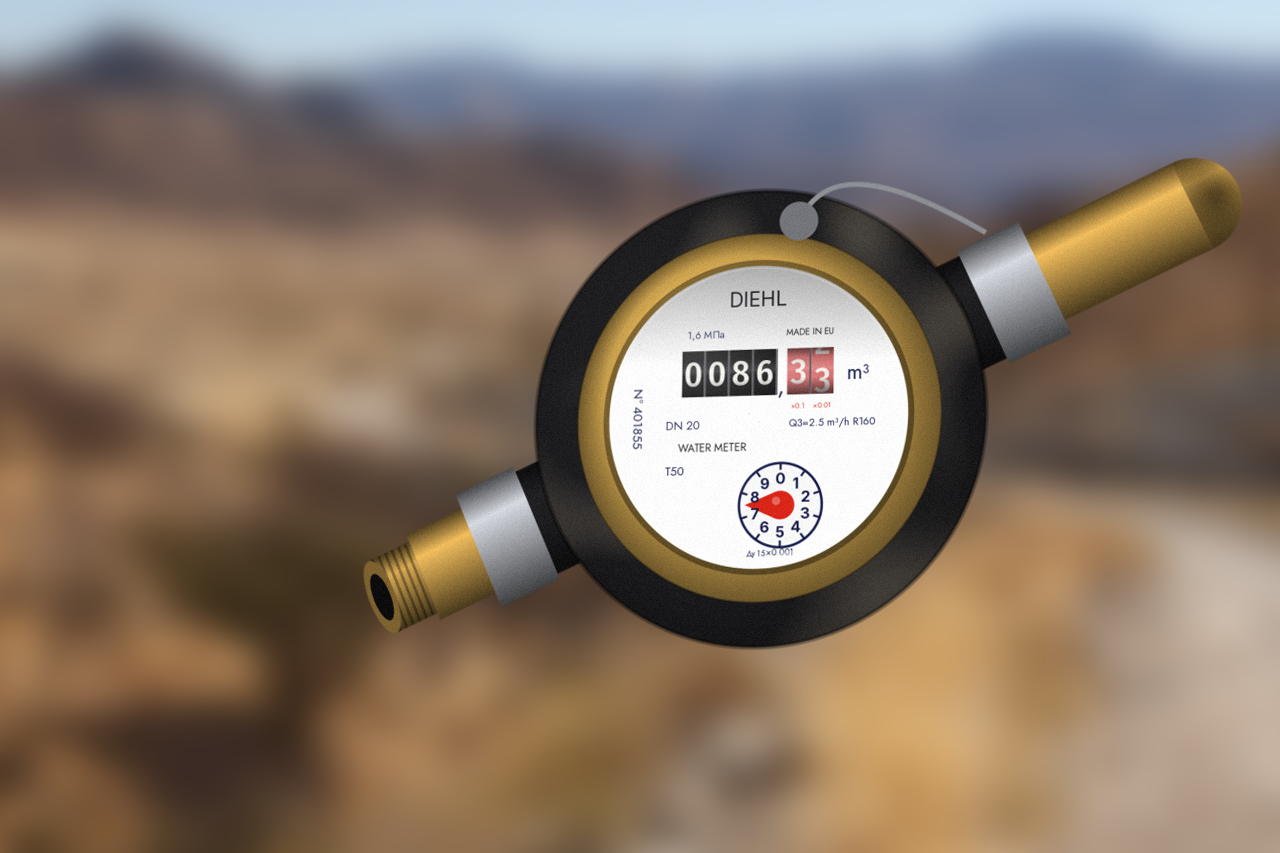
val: 86.327 m³
